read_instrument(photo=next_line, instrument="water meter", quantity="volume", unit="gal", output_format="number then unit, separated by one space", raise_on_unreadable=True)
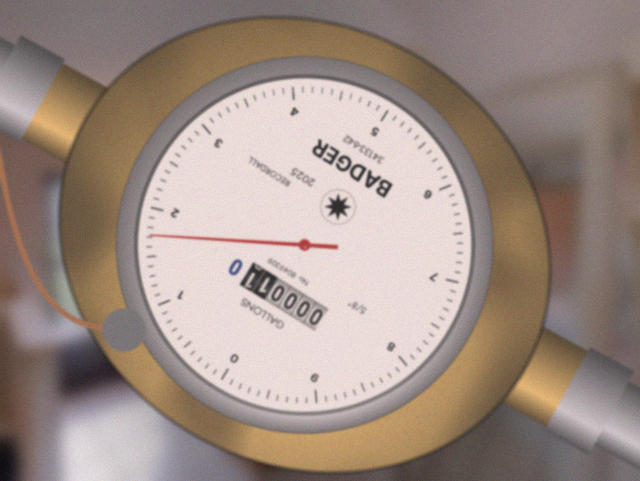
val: 111.7 gal
